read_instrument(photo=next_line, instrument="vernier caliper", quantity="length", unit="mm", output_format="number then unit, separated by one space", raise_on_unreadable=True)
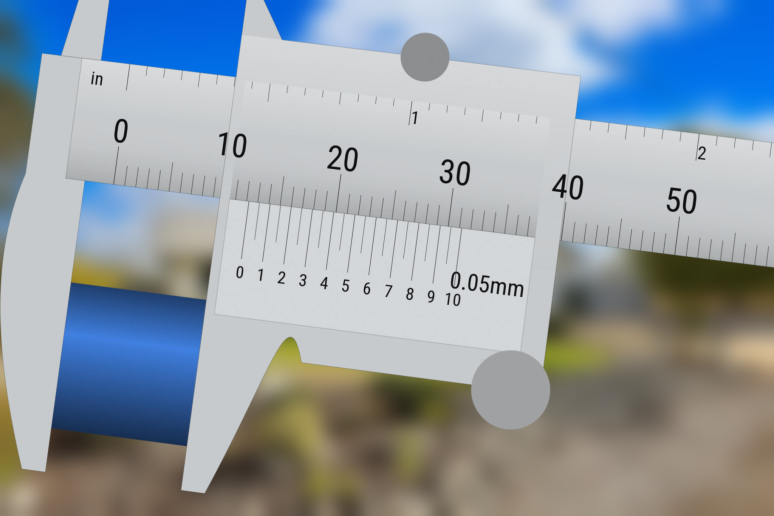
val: 12.2 mm
